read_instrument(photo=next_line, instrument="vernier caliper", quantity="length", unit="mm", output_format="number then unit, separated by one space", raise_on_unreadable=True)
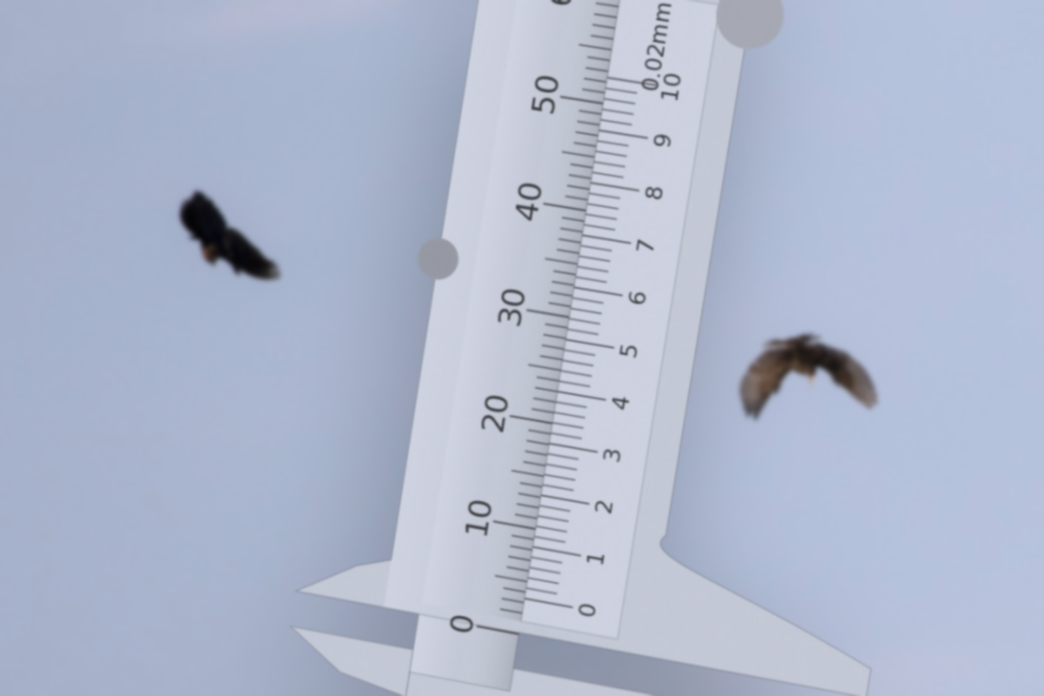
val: 3.4 mm
